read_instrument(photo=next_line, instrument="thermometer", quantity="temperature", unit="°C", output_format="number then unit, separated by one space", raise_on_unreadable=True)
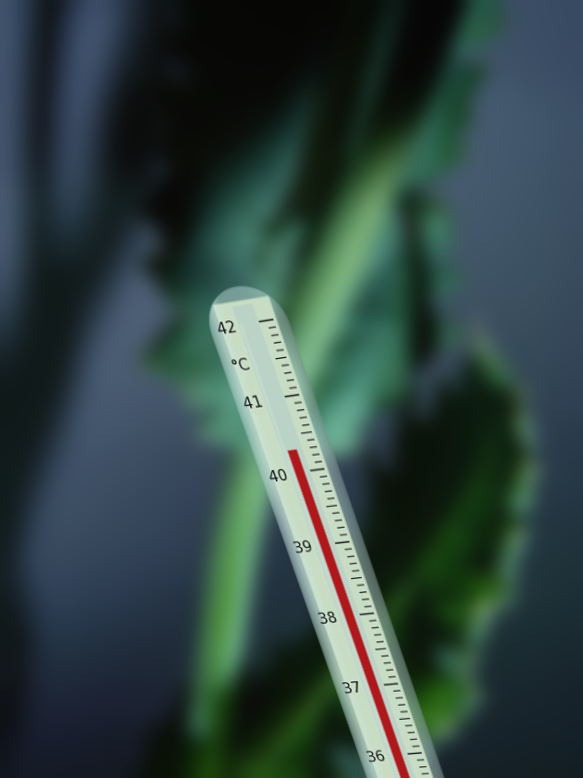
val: 40.3 °C
